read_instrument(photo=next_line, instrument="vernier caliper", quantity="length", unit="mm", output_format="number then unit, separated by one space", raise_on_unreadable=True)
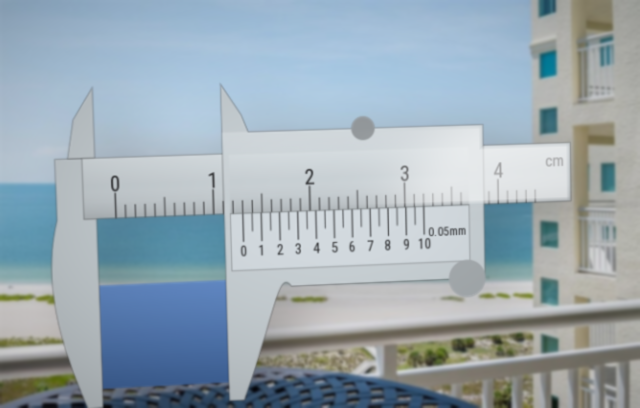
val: 13.0 mm
